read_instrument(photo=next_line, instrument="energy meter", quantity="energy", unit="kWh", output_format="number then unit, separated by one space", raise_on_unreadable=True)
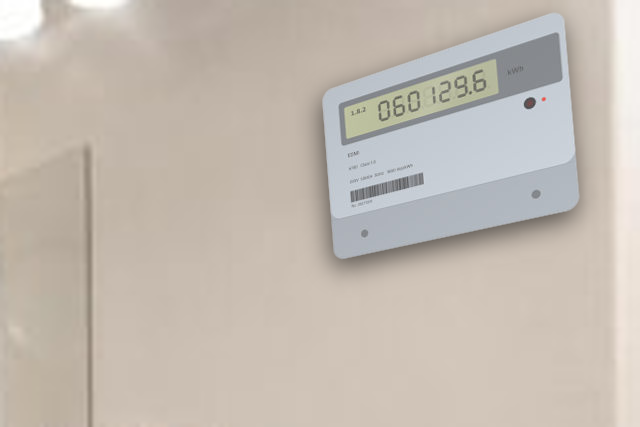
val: 60129.6 kWh
